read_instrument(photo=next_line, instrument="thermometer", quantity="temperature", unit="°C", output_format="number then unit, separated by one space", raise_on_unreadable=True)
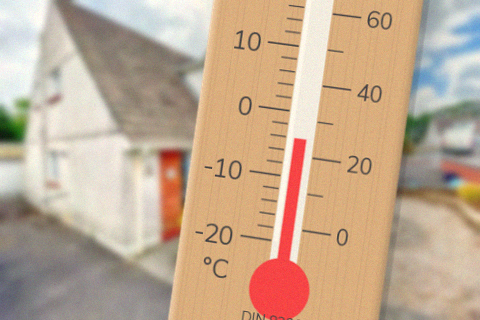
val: -4 °C
